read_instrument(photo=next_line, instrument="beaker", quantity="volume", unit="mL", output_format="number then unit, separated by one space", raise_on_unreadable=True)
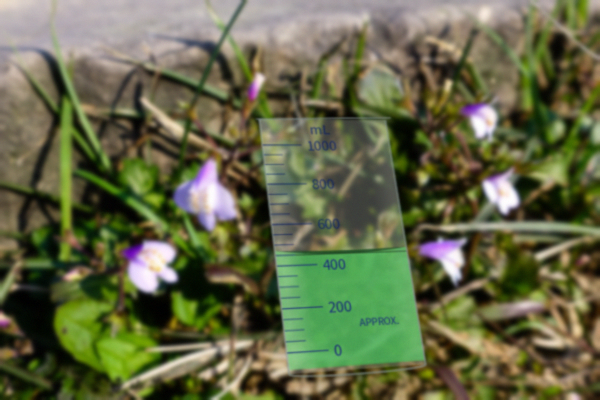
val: 450 mL
